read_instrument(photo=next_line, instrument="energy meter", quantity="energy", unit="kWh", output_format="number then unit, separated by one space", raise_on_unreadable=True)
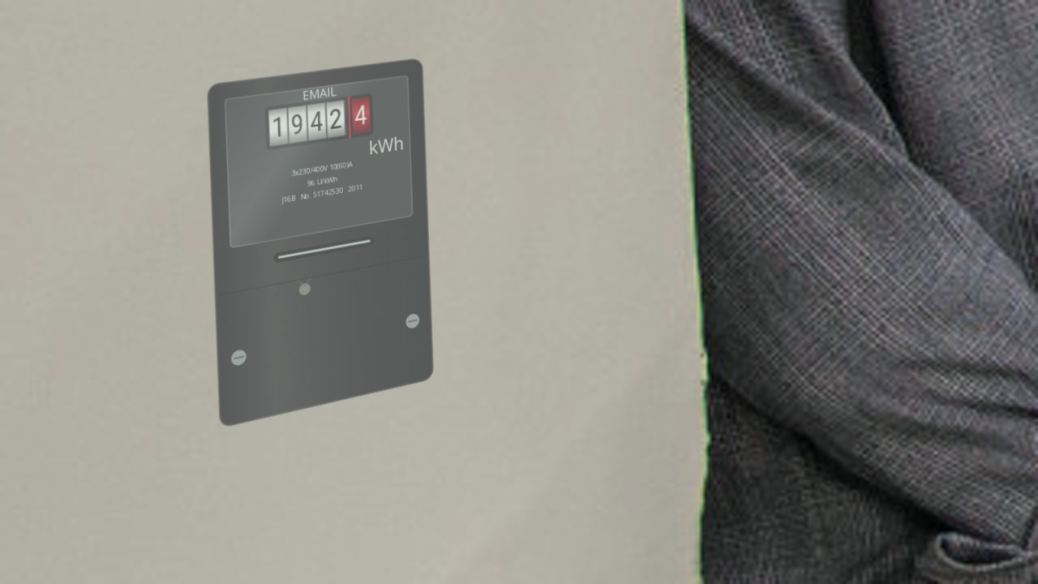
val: 1942.4 kWh
